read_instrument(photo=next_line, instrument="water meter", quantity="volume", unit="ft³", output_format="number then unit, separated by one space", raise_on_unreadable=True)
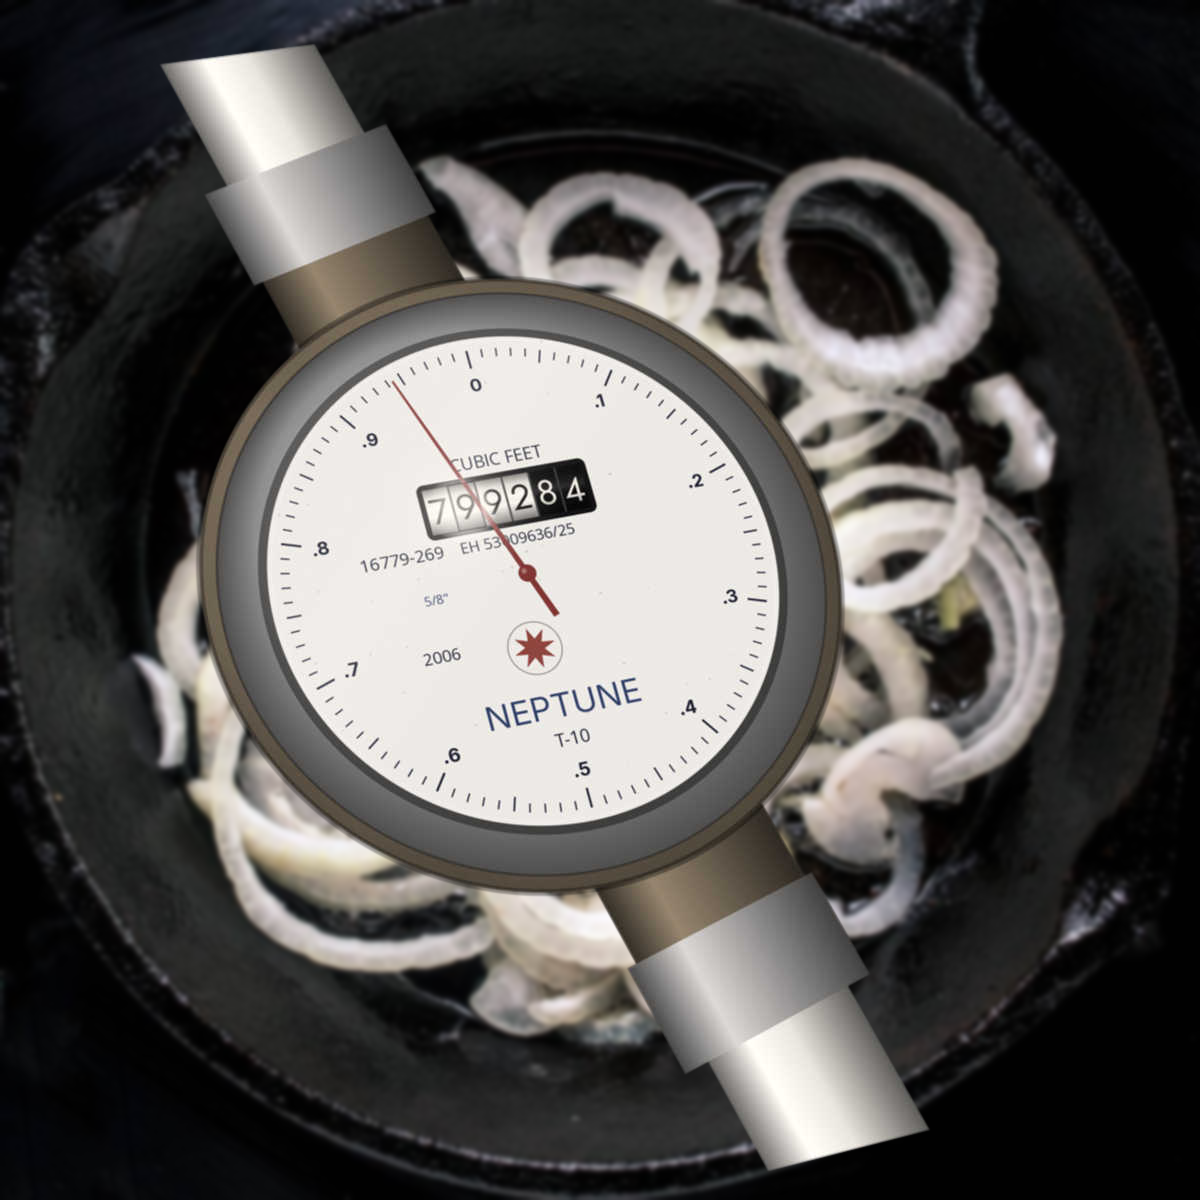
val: 799283.94 ft³
